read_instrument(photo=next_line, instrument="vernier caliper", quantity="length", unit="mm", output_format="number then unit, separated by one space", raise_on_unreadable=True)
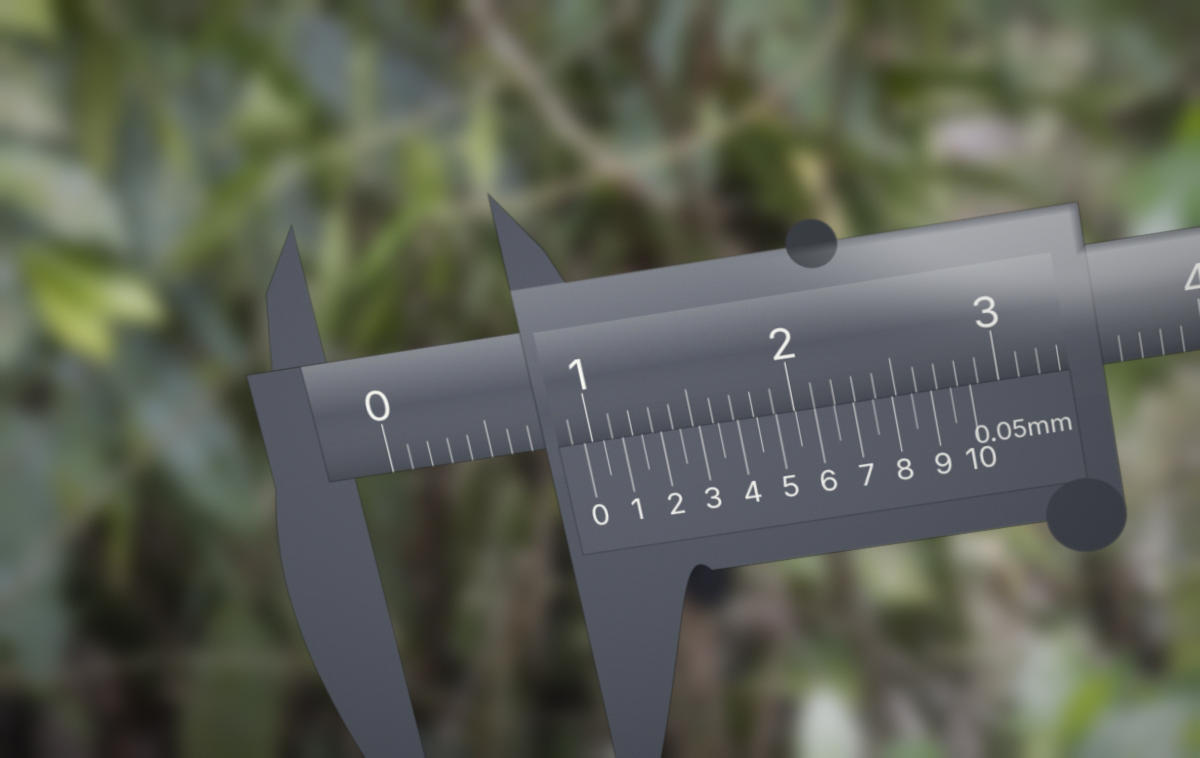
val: 9.6 mm
